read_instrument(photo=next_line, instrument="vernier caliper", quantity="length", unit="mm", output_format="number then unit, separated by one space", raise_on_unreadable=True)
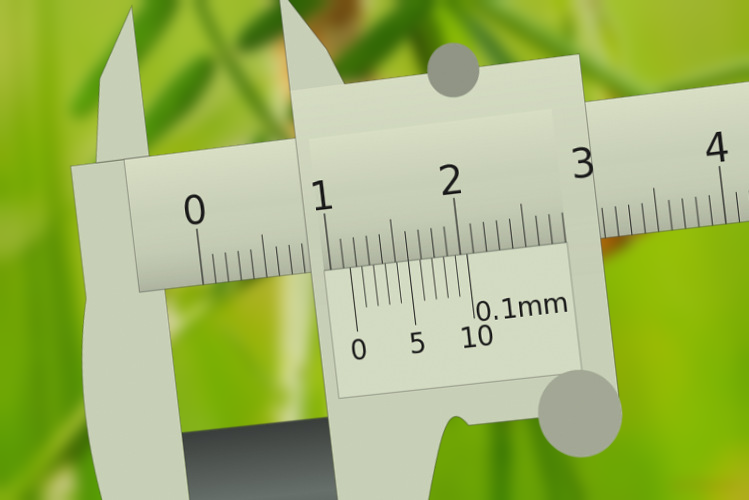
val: 11.5 mm
